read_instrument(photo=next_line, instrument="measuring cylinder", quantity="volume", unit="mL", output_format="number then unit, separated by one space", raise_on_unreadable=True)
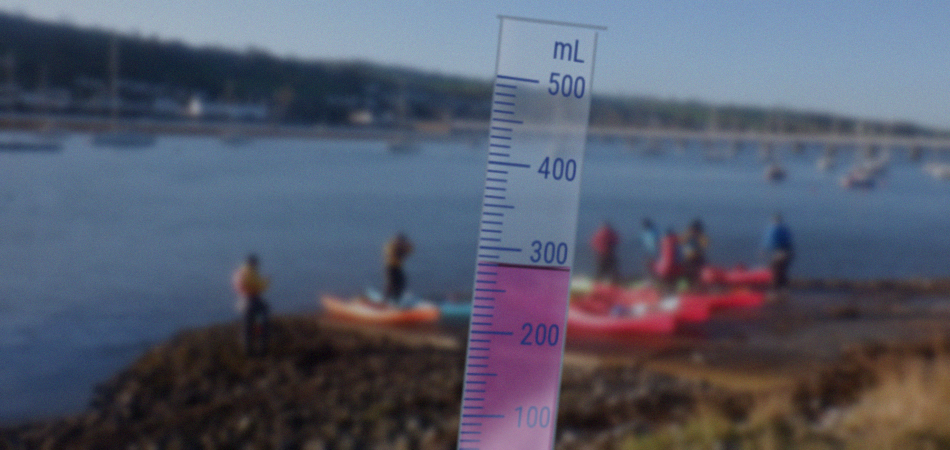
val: 280 mL
